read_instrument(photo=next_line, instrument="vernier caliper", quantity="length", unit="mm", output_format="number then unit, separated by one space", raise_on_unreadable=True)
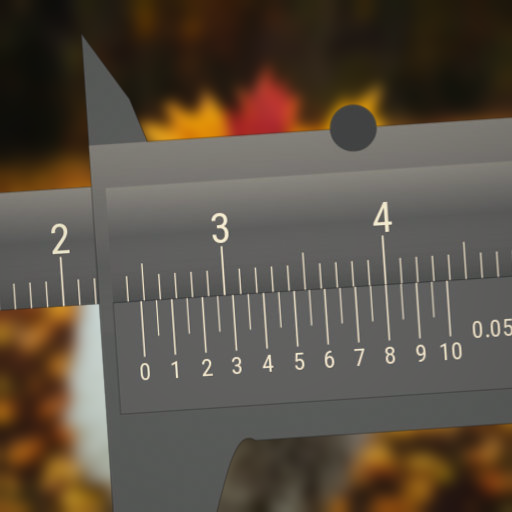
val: 24.8 mm
